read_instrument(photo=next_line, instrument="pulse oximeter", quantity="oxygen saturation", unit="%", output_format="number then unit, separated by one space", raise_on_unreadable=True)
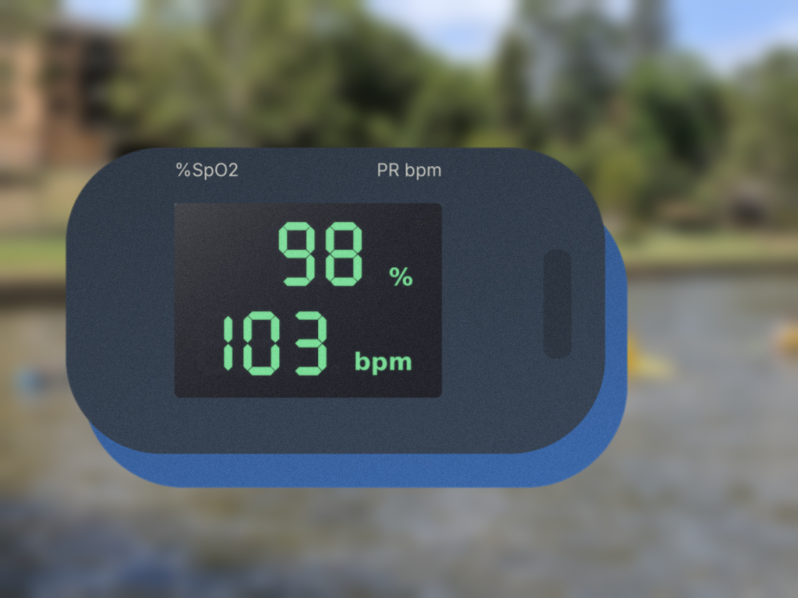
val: 98 %
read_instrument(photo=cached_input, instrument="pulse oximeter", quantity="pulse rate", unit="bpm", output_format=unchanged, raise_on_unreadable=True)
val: 103 bpm
